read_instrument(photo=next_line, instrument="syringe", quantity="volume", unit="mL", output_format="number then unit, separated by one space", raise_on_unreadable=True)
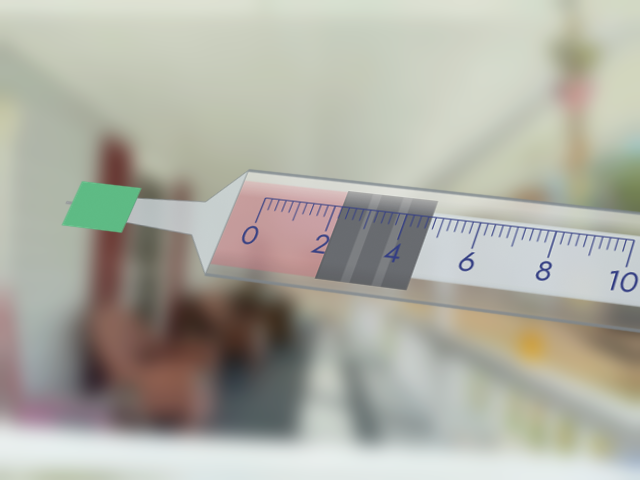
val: 2.2 mL
